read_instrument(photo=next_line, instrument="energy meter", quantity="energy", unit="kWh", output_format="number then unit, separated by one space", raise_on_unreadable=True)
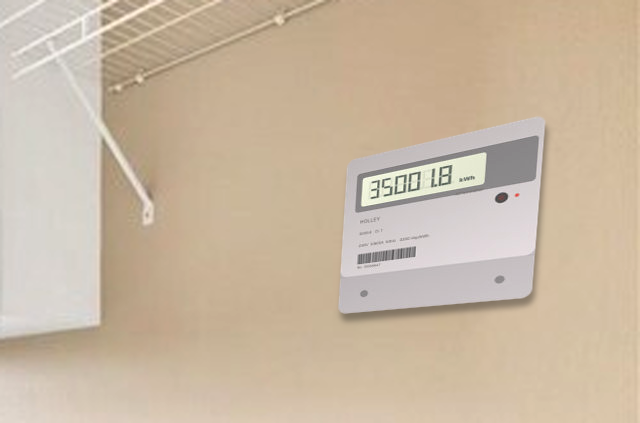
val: 35001.8 kWh
